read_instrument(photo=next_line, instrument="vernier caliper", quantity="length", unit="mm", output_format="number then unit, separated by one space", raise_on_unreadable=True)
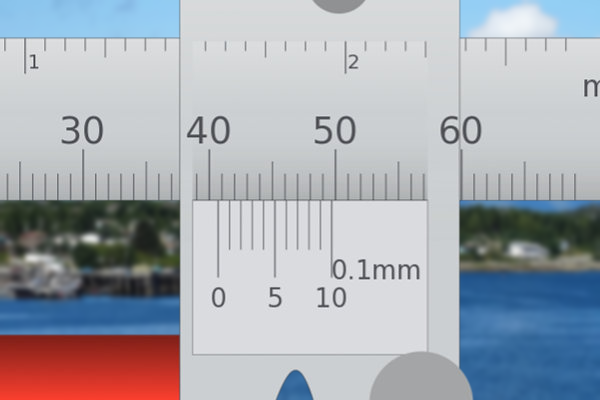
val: 40.7 mm
